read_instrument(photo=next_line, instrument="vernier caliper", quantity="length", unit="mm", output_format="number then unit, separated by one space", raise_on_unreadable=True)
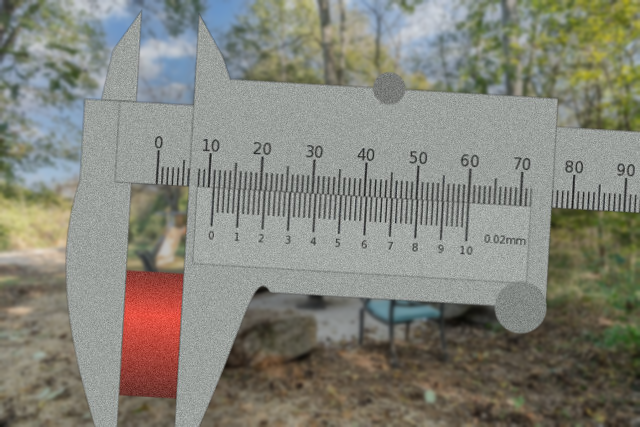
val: 11.0 mm
